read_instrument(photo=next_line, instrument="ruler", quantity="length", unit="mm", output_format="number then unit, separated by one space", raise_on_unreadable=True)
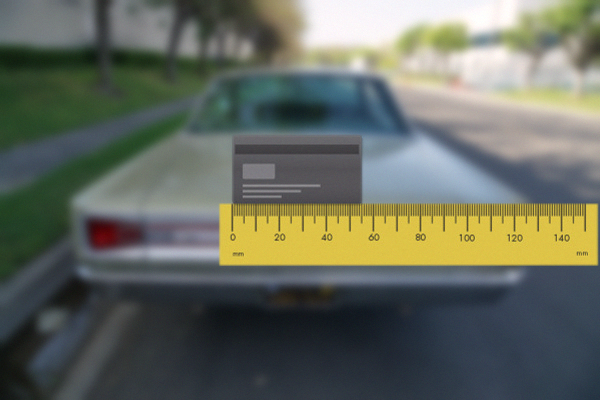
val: 55 mm
